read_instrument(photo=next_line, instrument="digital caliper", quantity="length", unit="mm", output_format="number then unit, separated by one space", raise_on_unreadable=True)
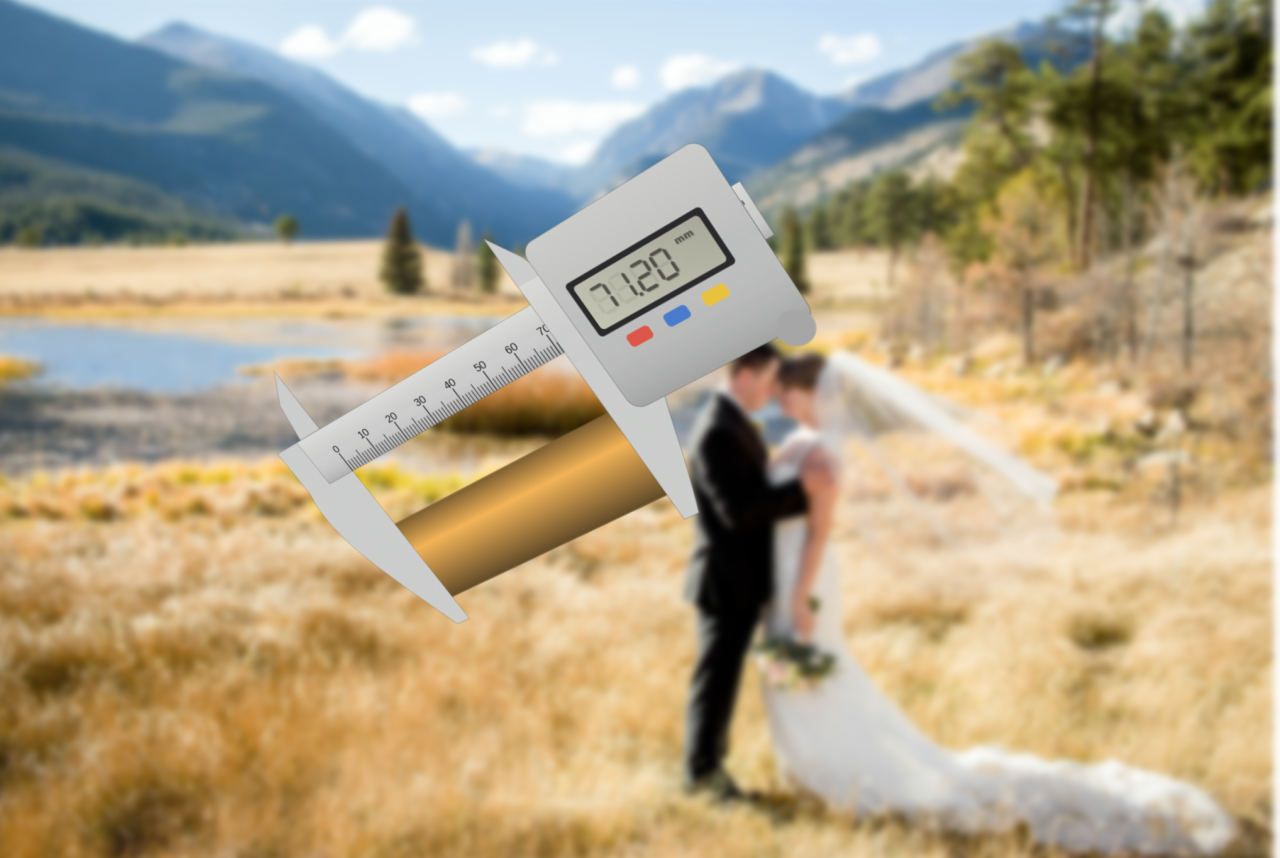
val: 71.20 mm
